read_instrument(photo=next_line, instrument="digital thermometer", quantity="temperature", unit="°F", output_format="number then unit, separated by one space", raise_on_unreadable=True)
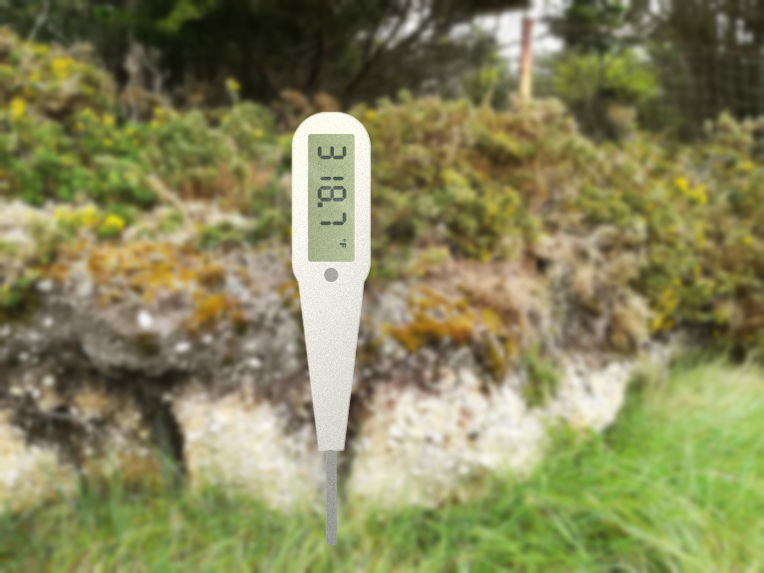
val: 318.7 °F
